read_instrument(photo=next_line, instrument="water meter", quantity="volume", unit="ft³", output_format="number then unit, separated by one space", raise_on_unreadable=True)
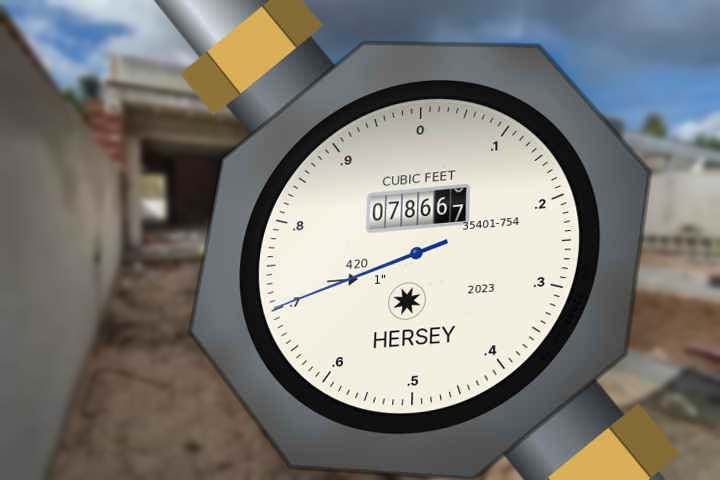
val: 78666.70 ft³
